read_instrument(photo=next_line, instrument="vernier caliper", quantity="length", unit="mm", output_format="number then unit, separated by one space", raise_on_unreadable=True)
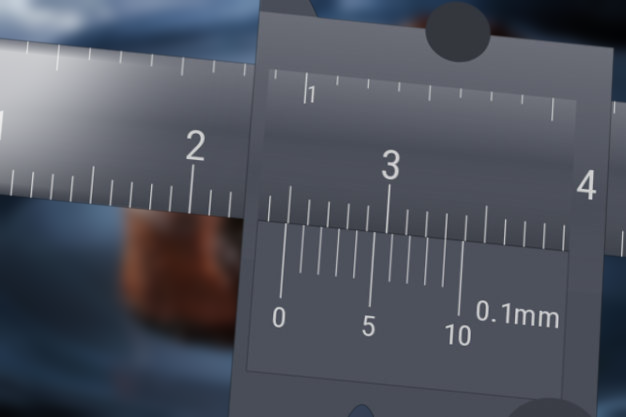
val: 24.9 mm
